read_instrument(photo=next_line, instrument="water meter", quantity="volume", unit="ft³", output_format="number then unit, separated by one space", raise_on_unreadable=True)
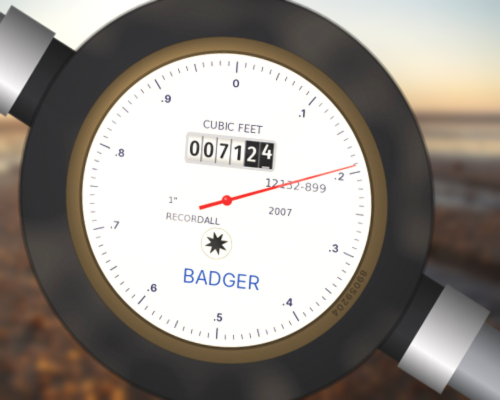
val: 7124.19 ft³
